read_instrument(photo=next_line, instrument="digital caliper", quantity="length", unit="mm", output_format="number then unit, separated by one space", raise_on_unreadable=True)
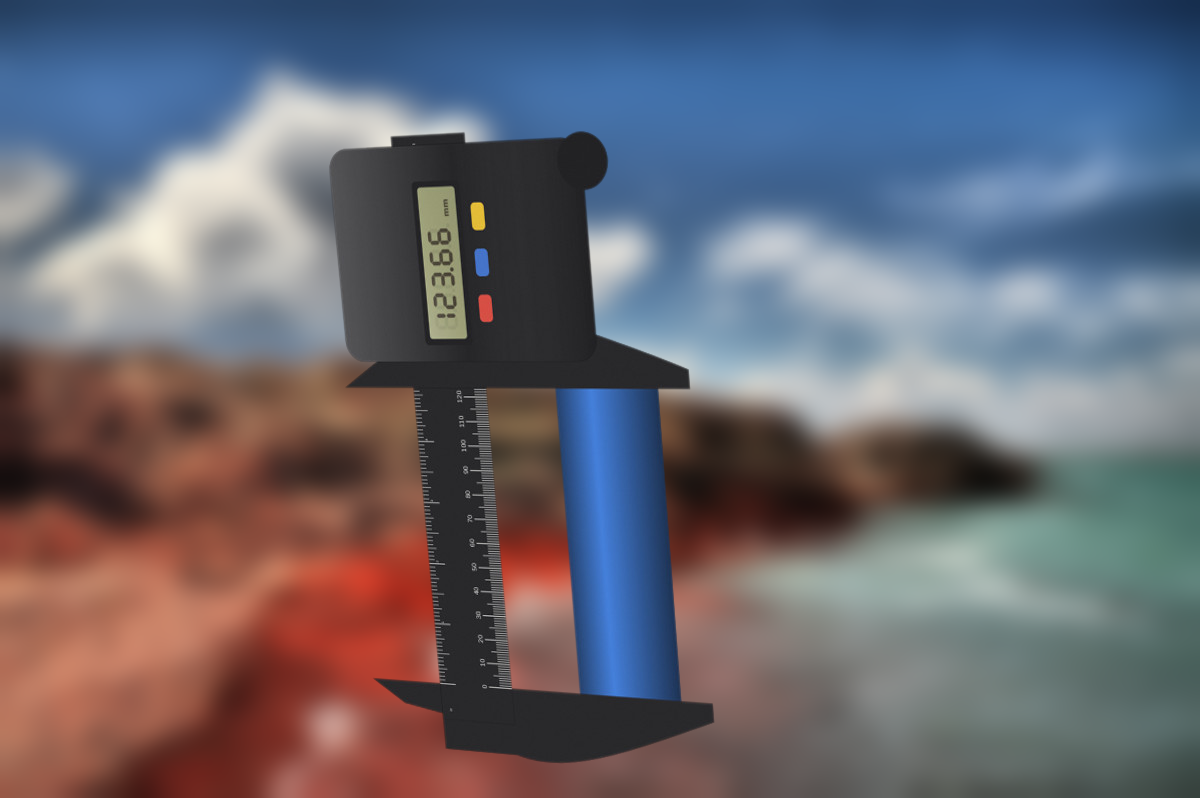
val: 123.66 mm
